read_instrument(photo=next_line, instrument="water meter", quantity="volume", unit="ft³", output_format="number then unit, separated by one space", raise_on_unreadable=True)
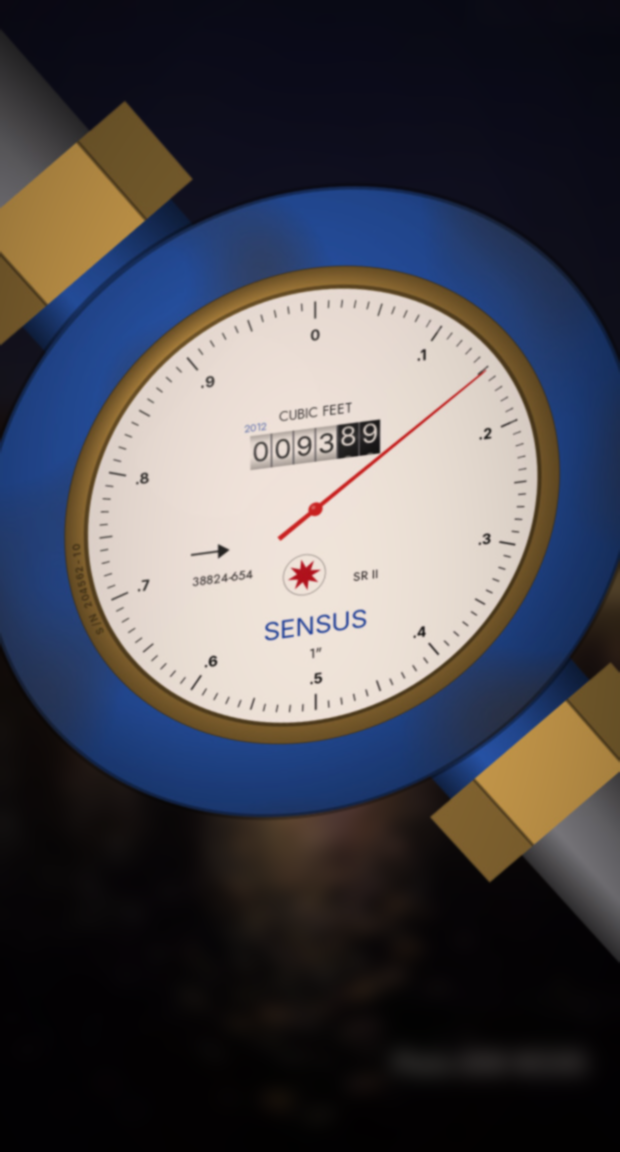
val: 9389.15 ft³
